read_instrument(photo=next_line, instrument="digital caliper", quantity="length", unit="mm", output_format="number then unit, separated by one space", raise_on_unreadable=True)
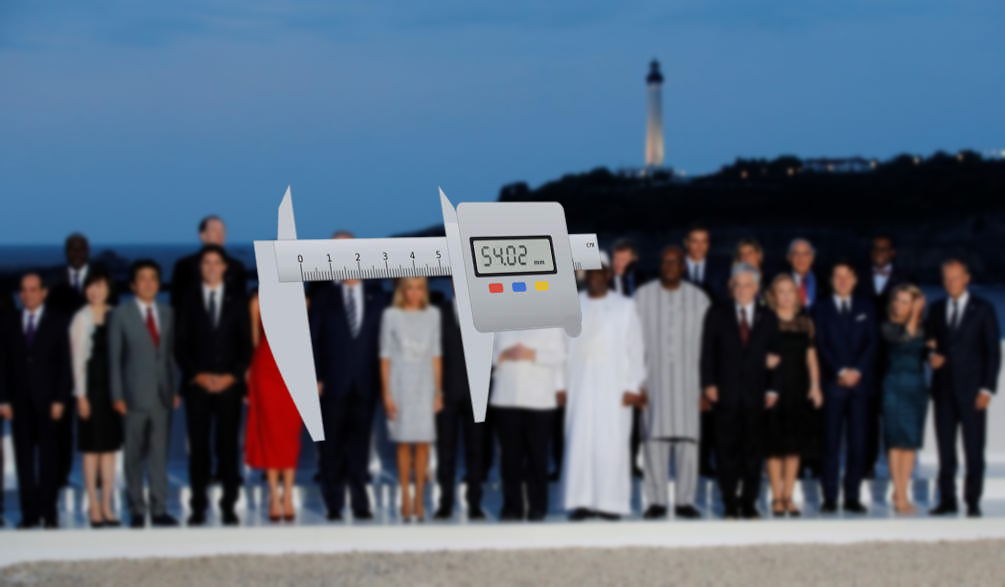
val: 54.02 mm
